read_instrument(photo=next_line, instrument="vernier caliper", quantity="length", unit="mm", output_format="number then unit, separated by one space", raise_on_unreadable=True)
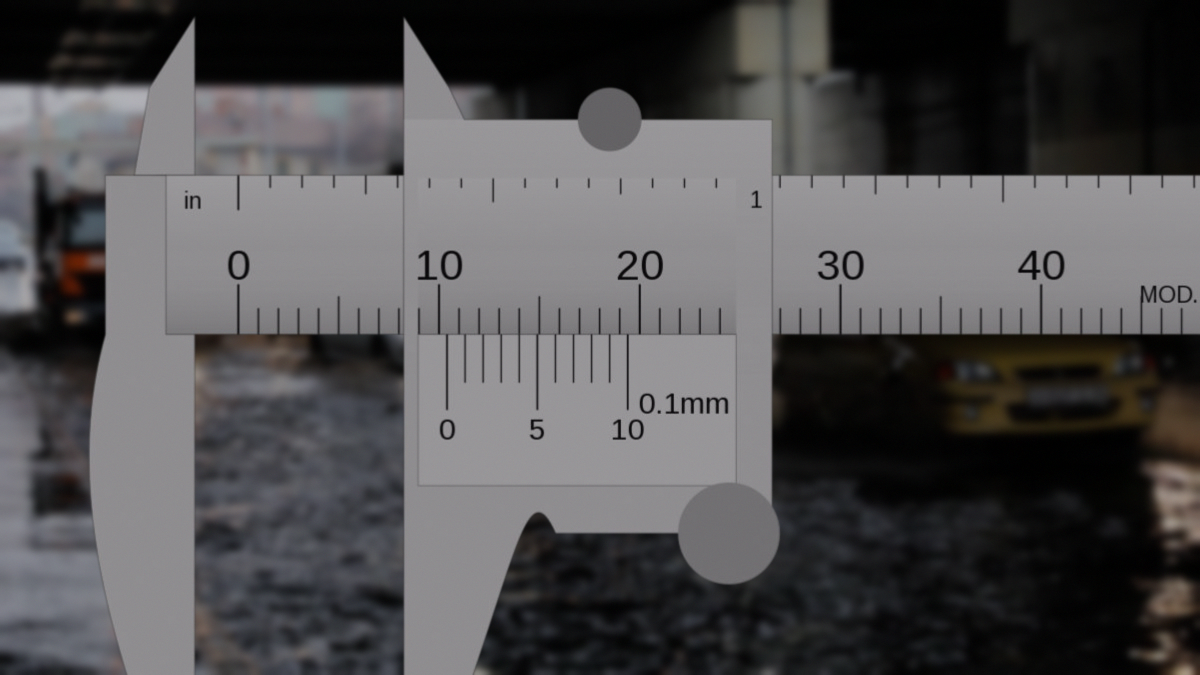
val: 10.4 mm
